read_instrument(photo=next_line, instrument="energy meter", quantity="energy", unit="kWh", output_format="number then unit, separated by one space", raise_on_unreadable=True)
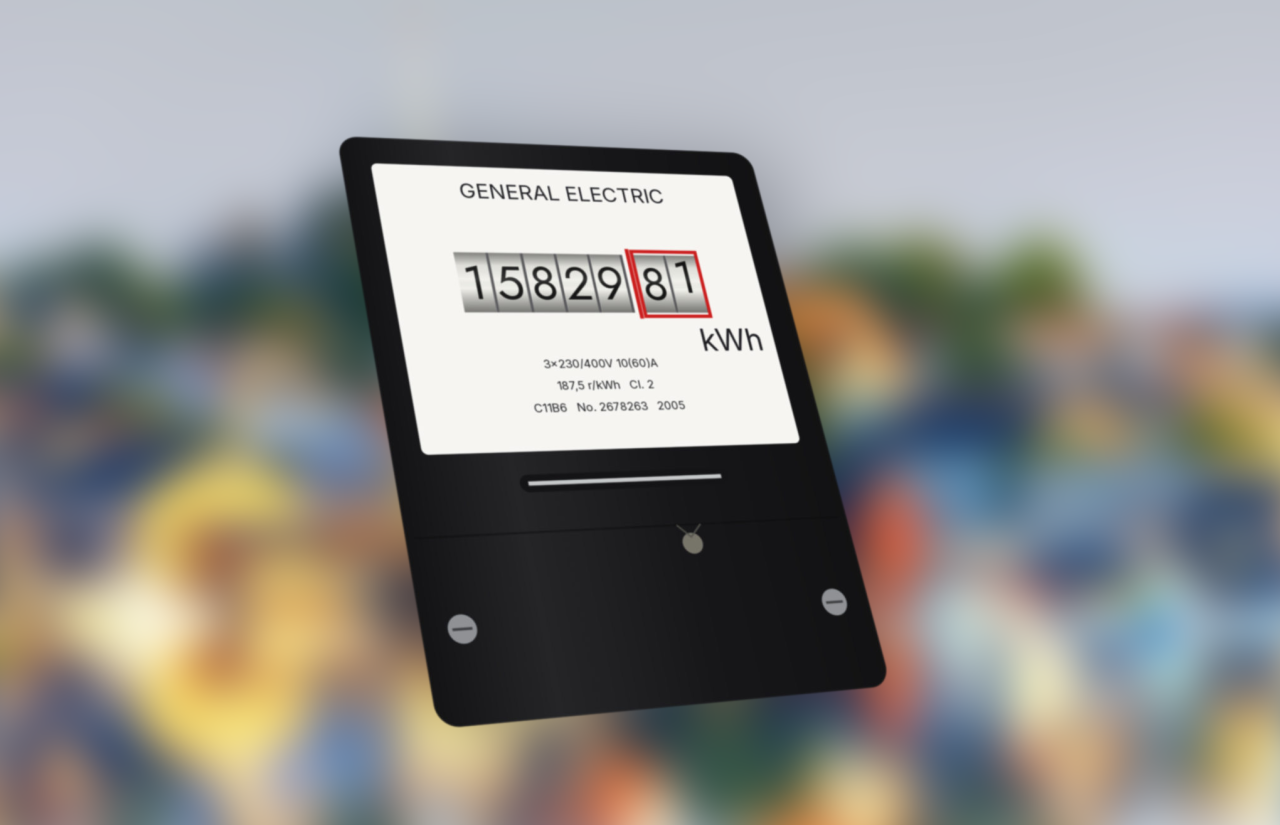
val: 15829.81 kWh
